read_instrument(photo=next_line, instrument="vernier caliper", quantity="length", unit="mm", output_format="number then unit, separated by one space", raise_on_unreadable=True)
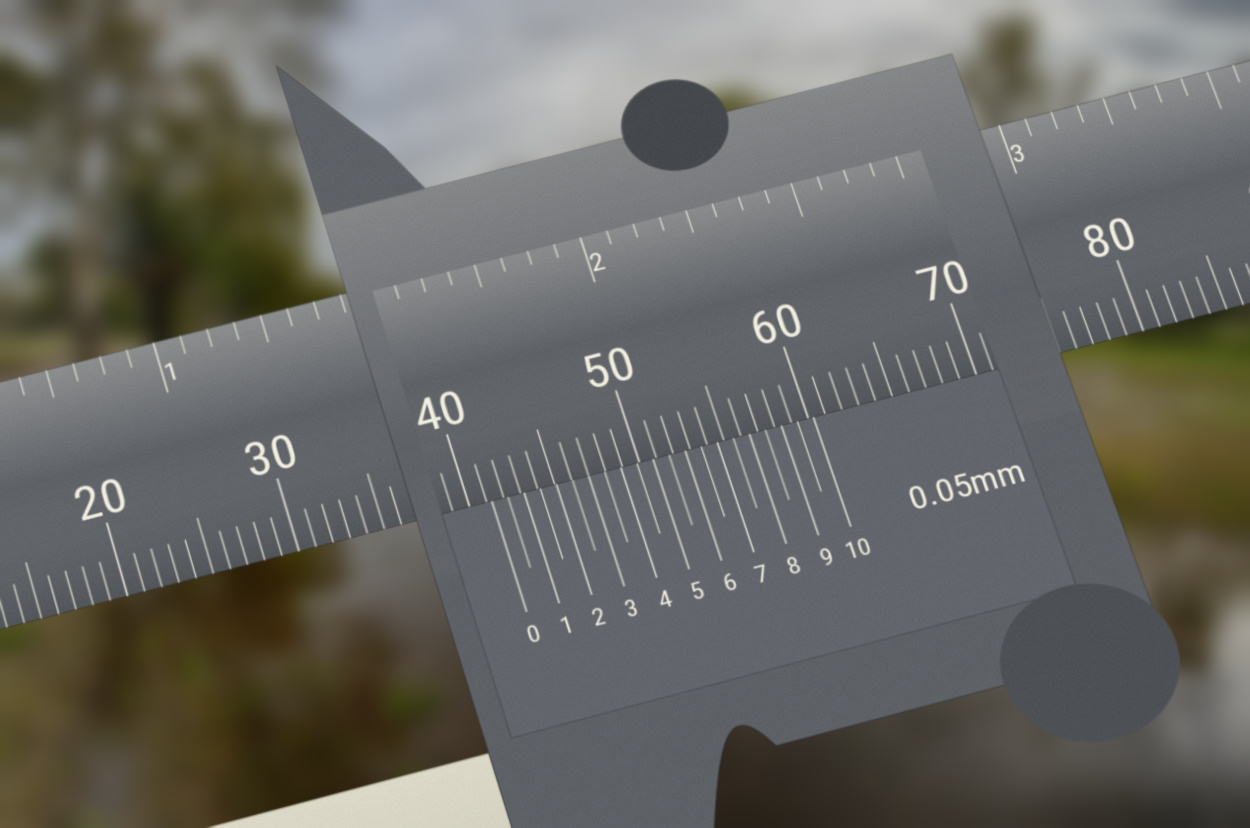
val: 41.3 mm
